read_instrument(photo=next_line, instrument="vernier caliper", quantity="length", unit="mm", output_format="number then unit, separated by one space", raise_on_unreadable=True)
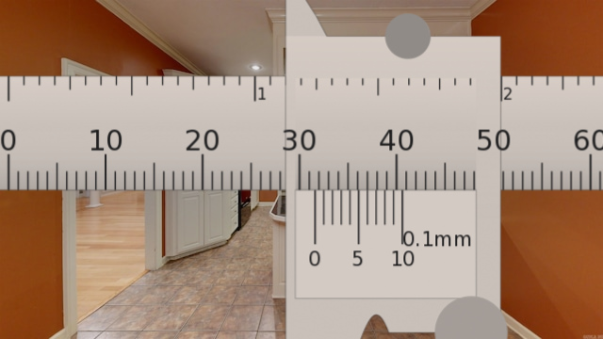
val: 31.6 mm
